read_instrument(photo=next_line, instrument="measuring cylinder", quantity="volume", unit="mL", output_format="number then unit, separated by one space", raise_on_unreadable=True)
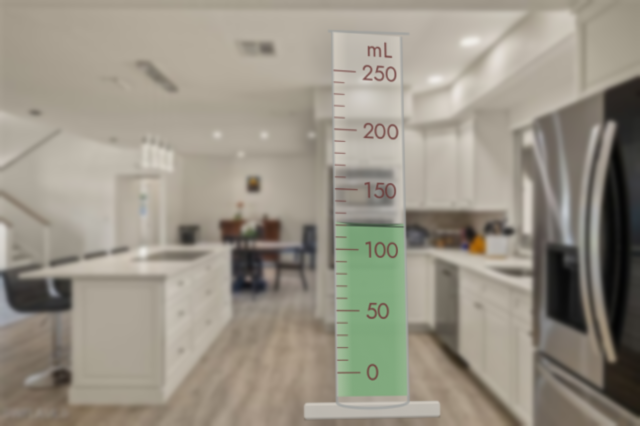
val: 120 mL
